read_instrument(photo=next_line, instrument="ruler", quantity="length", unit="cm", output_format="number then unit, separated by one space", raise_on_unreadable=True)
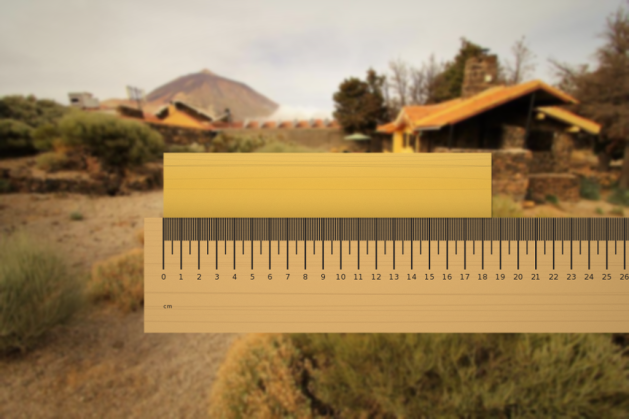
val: 18.5 cm
